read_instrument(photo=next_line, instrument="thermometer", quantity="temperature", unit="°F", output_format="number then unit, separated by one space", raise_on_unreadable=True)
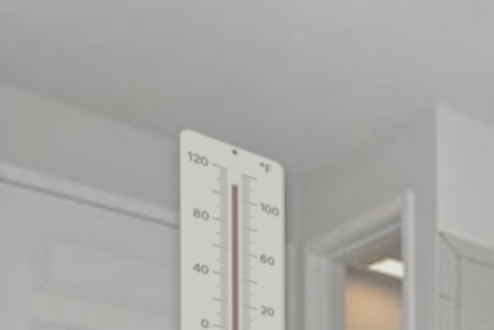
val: 110 °F
